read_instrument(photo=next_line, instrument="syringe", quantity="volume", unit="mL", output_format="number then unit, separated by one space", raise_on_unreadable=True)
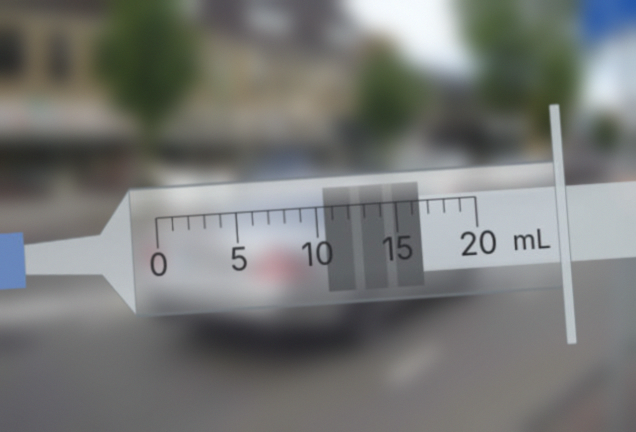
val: 10.5 mL
